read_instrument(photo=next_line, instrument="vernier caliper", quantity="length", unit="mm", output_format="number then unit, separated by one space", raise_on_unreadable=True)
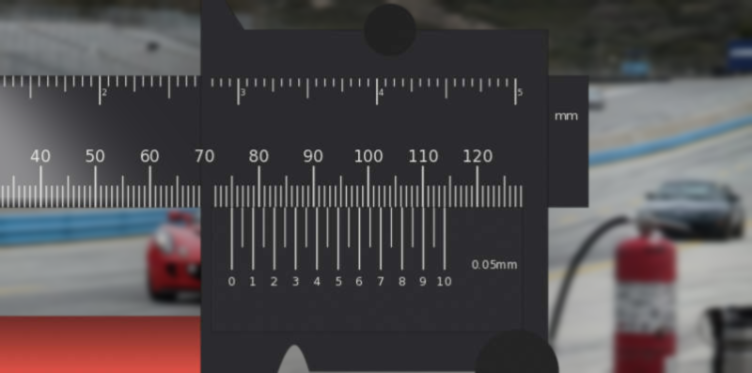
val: 75.0 mm
